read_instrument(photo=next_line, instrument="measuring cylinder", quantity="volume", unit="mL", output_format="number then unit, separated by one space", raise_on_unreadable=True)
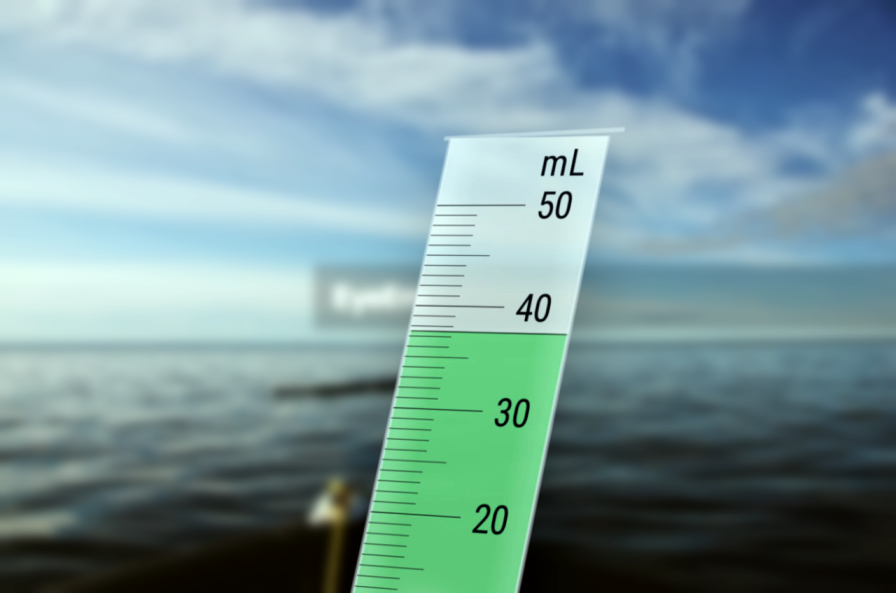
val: 37.5 mL
